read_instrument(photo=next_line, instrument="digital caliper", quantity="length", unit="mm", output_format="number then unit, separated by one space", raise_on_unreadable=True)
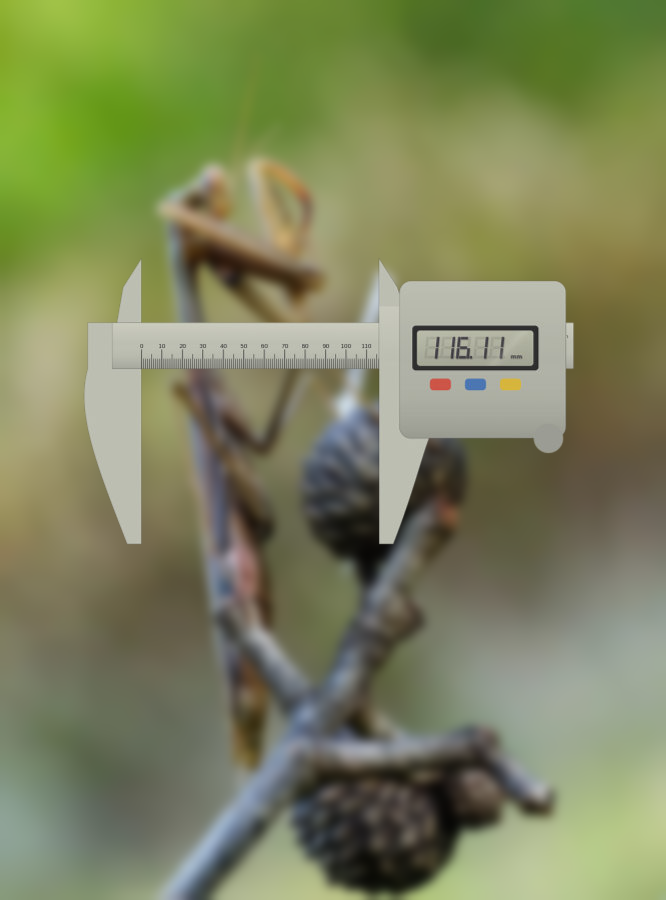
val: 116.11 mm
